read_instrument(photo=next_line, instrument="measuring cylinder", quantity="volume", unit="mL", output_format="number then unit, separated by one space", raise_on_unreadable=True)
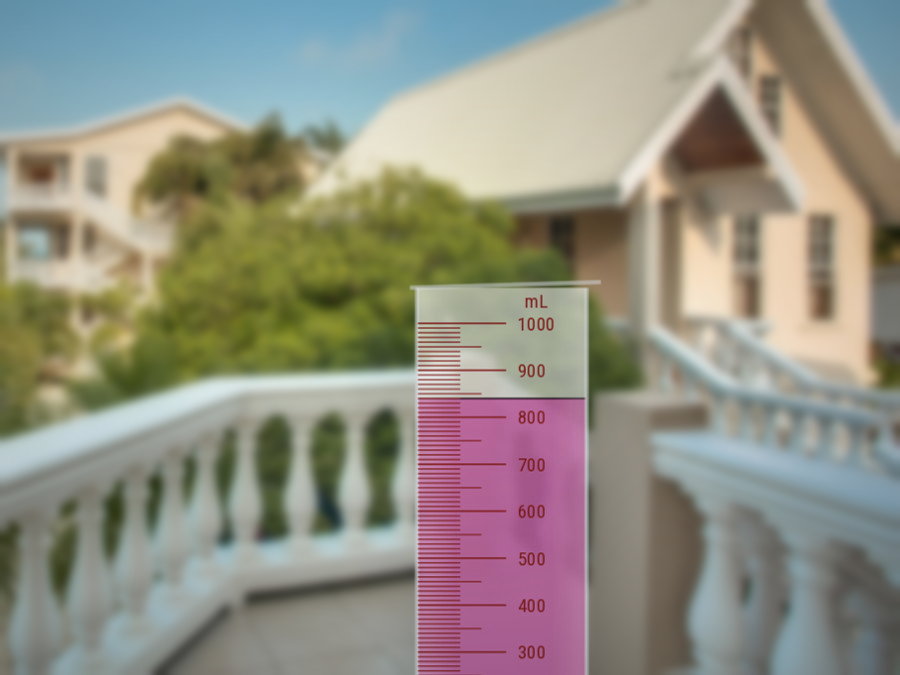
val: 840 mL
